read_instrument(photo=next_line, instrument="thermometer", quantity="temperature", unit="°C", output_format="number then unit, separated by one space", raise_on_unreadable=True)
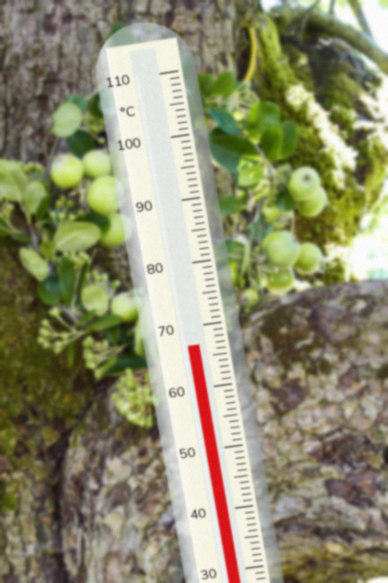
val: 67 °C
